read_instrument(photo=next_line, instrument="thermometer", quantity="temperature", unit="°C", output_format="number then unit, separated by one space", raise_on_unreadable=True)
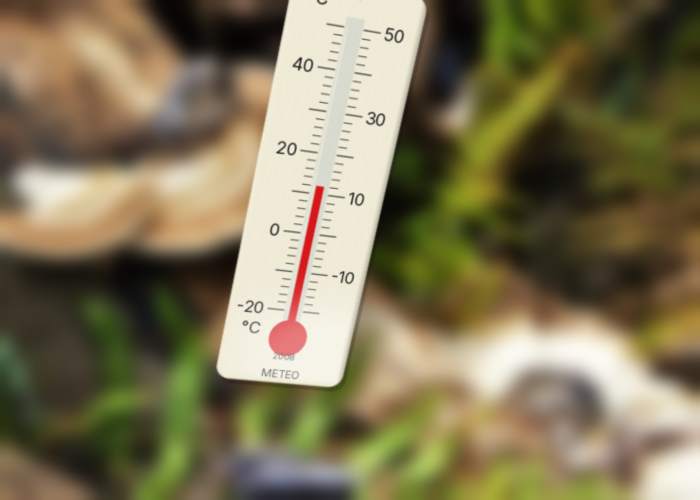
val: 12 °C
